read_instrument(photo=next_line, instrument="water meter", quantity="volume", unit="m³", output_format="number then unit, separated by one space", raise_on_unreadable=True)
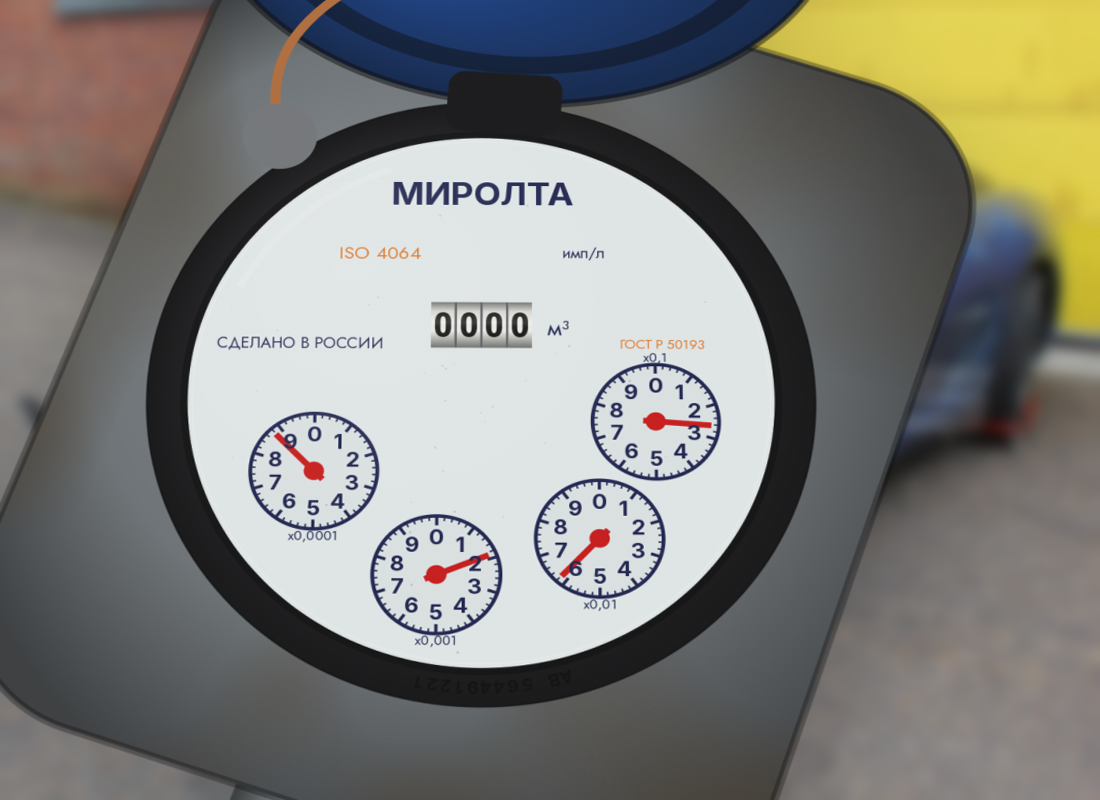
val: 0.2618 m³
